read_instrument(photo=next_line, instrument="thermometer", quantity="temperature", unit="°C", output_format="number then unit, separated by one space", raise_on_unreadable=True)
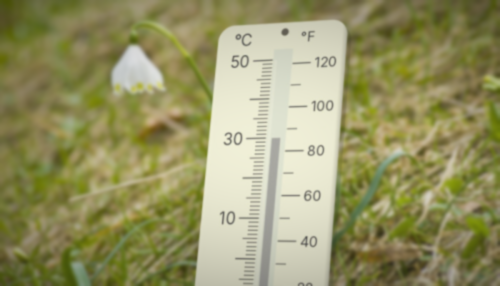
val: 30 °C
